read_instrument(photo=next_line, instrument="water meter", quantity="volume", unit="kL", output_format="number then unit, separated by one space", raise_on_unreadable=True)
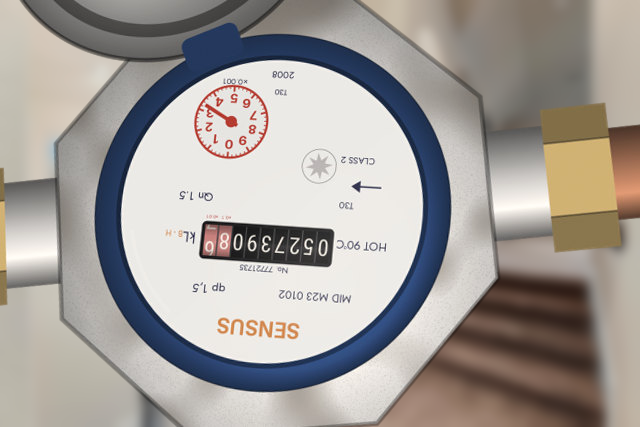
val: 527390.863 kL
